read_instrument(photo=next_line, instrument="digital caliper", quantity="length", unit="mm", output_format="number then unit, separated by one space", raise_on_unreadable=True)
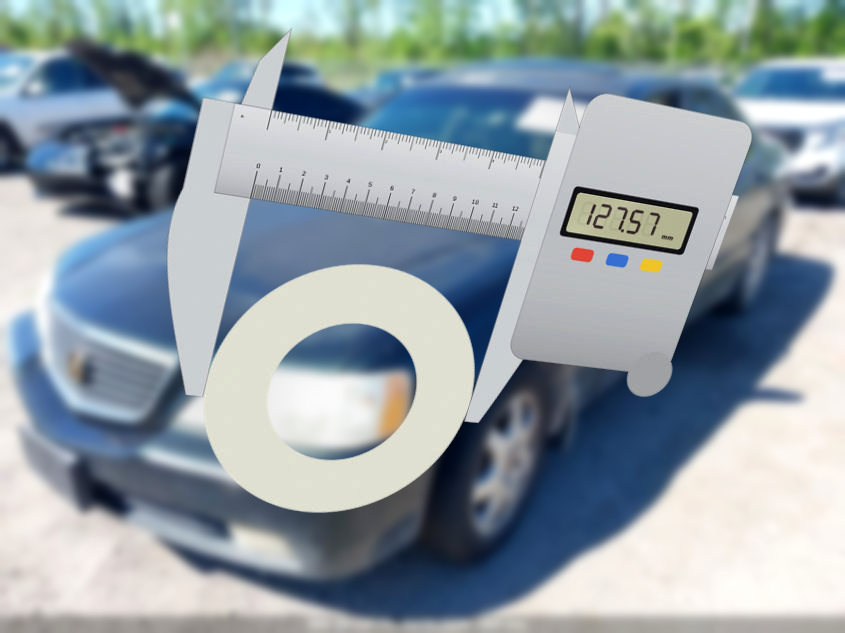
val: 127.57 mm
